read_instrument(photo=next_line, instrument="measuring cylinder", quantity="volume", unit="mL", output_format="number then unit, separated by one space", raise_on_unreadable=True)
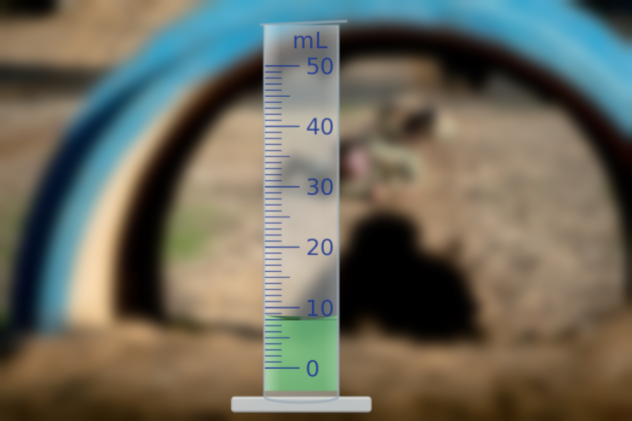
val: 8 mL
